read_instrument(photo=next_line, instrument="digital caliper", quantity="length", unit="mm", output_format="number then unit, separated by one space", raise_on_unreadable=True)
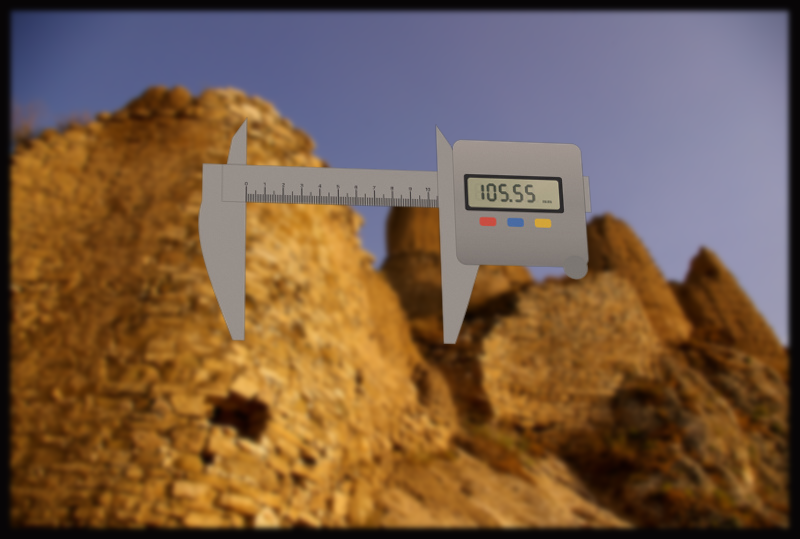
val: 105.55 mm
